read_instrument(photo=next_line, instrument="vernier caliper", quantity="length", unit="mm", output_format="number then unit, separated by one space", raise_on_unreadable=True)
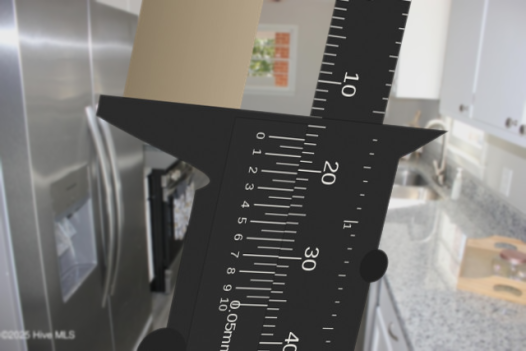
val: 16.6 mm
